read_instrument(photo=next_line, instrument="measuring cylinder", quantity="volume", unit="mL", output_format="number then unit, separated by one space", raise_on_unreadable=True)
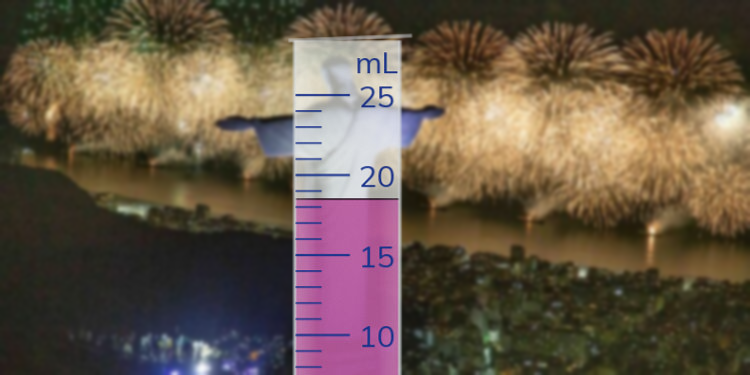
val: 18.5 mL
